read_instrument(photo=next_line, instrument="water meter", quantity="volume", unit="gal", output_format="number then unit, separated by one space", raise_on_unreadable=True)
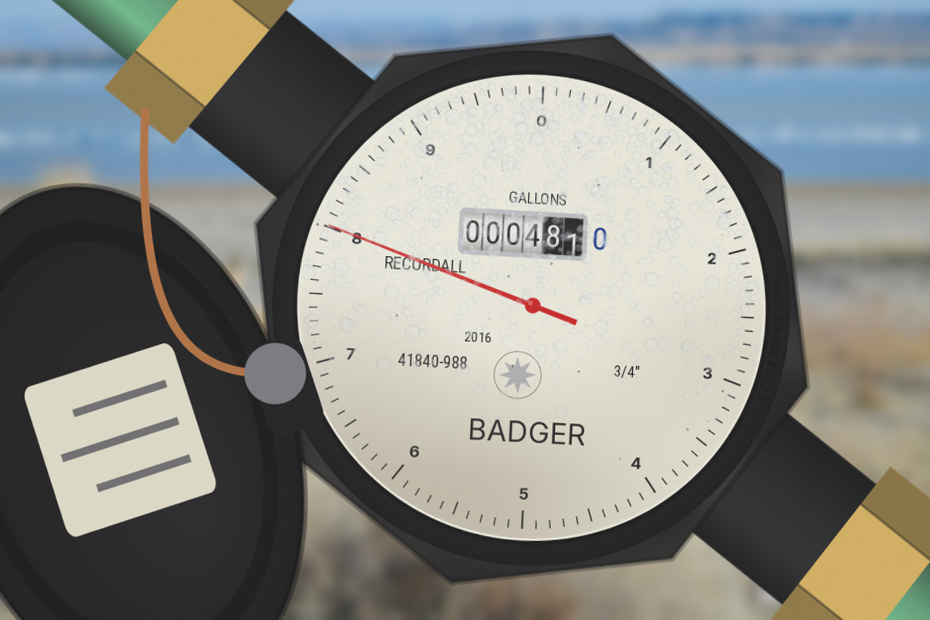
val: 4808.0 gal
